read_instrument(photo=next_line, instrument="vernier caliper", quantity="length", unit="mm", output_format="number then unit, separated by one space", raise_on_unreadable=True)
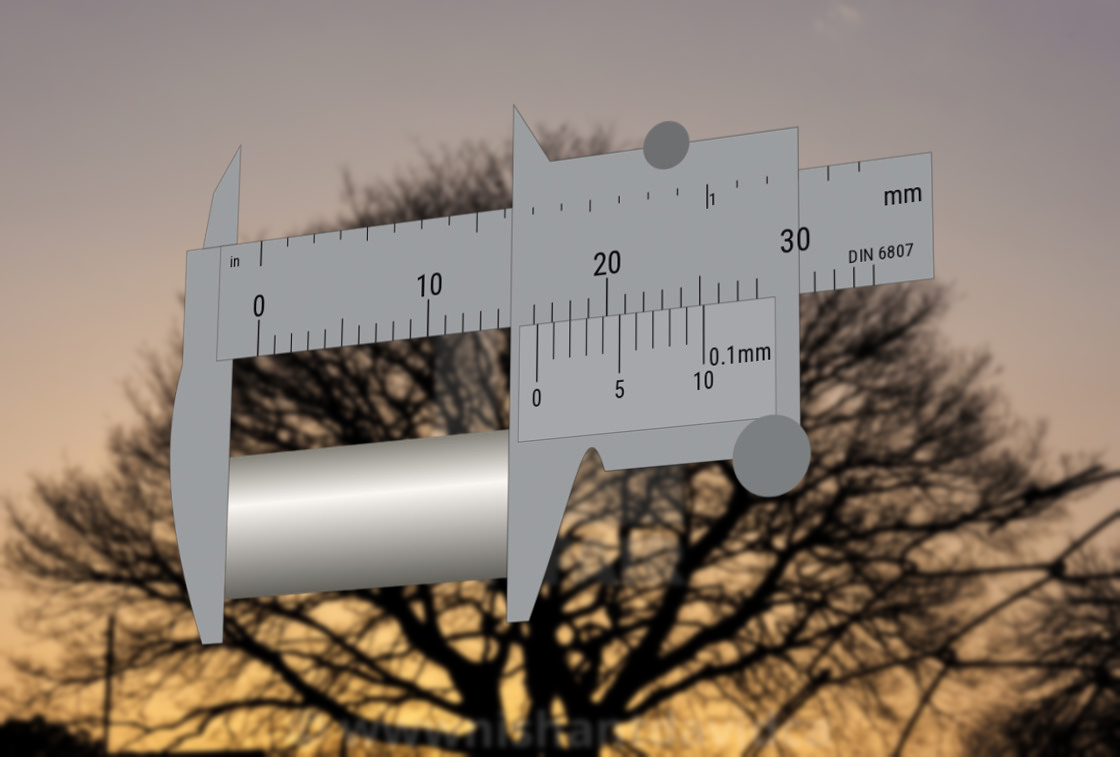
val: 16.2 mm
